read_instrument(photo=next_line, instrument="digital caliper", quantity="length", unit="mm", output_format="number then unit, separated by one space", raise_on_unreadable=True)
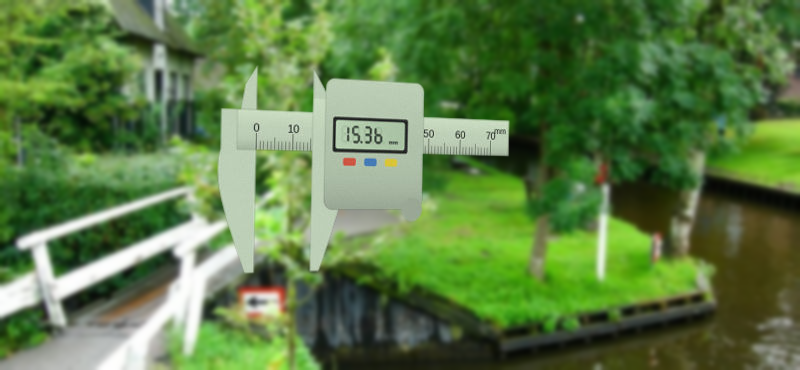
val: 15.36 mm
